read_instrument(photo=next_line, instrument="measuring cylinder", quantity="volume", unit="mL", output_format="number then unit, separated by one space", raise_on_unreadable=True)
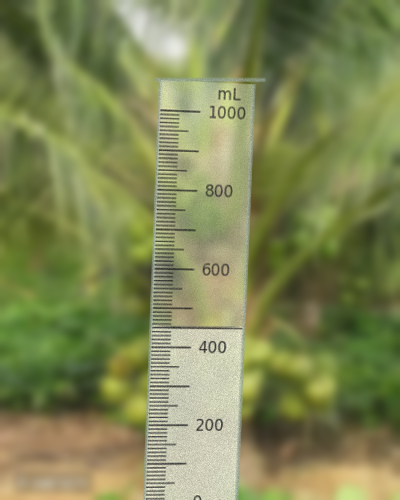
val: 450 mL
